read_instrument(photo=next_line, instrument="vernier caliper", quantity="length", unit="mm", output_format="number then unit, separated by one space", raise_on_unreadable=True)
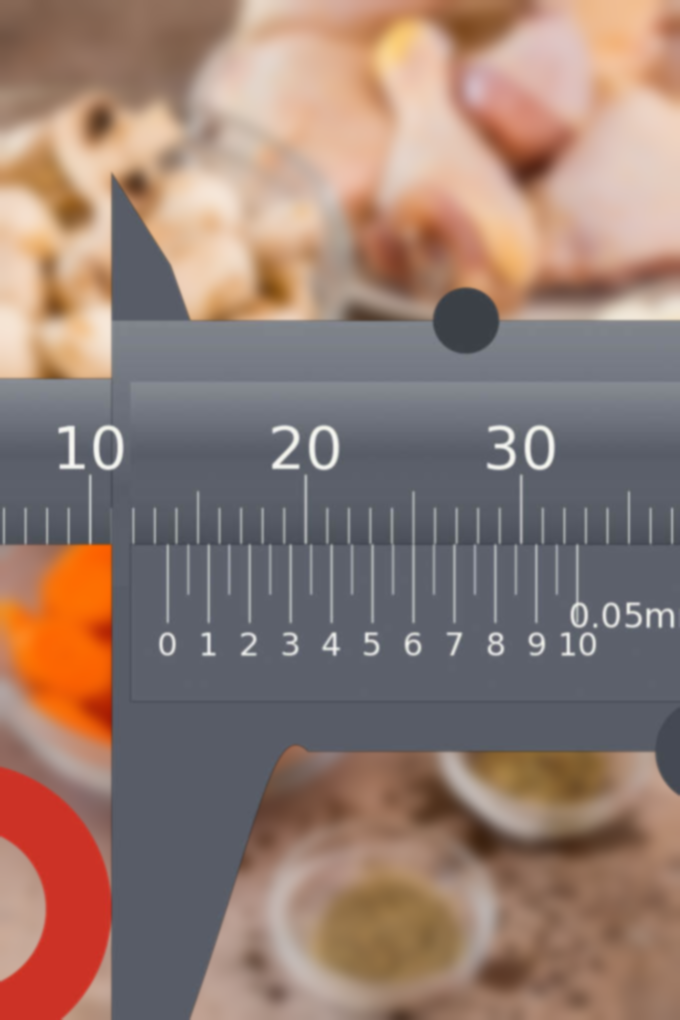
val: 13.6 mm
